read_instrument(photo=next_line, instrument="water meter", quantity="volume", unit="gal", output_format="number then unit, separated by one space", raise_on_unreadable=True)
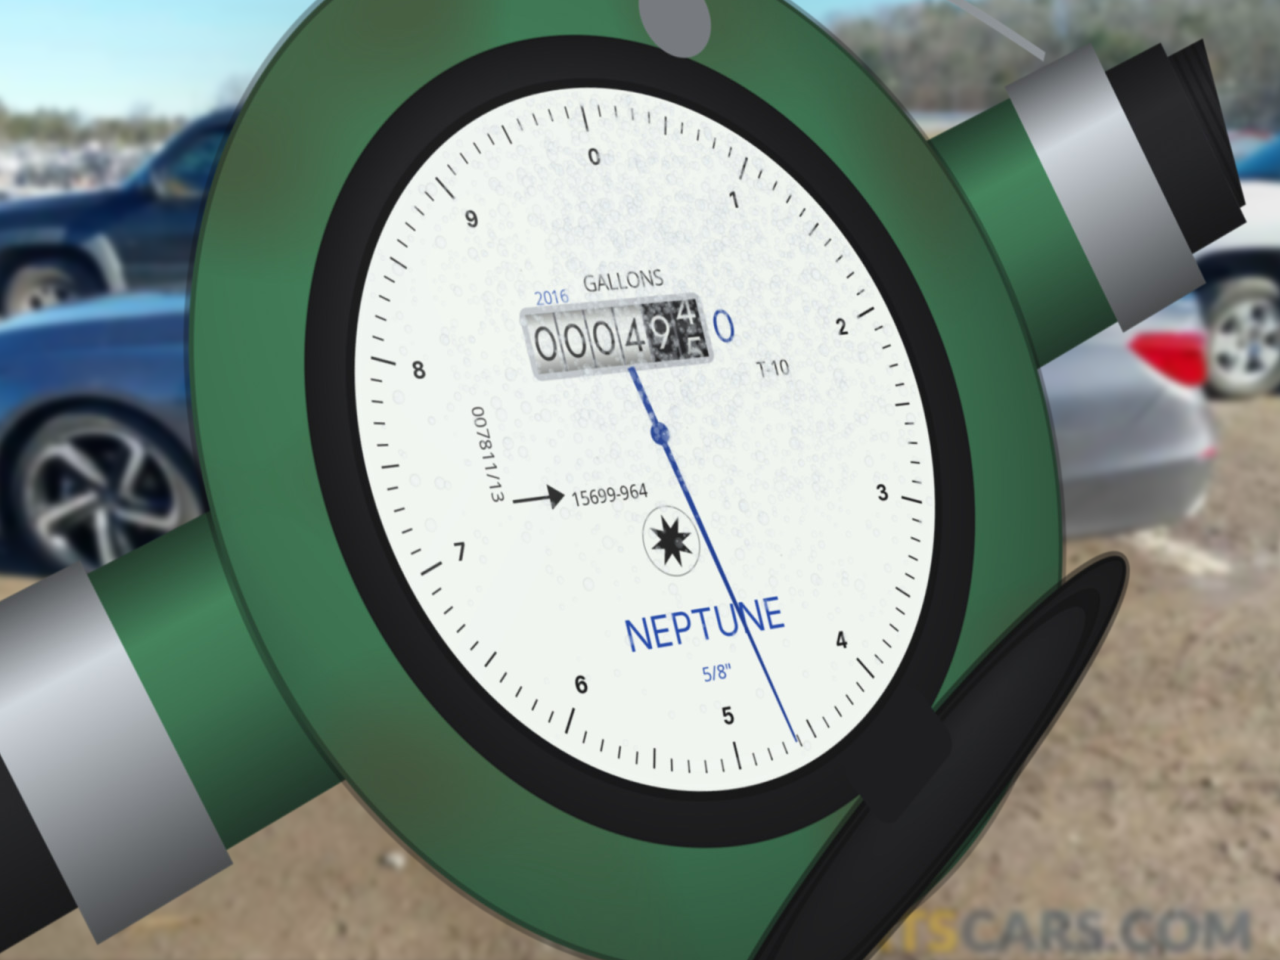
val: 4944.6 gal
